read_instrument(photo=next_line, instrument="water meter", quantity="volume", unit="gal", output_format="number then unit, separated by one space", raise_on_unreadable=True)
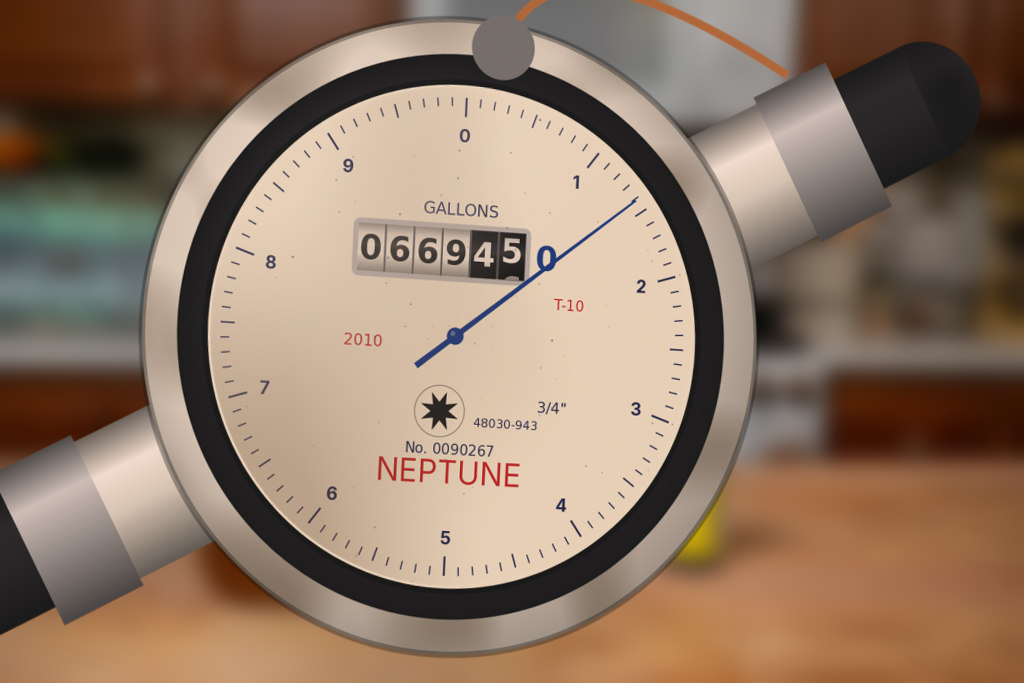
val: 669451.4 gal
